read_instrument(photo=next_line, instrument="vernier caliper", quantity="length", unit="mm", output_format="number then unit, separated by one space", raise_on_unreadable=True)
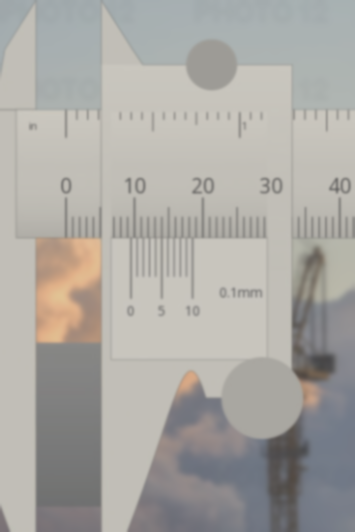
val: 9.5 mm
